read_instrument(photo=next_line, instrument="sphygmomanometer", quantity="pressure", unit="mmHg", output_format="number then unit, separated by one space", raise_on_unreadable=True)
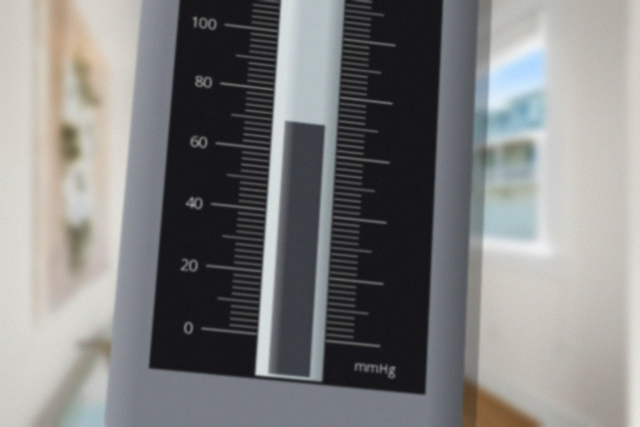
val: 70 mmHg
